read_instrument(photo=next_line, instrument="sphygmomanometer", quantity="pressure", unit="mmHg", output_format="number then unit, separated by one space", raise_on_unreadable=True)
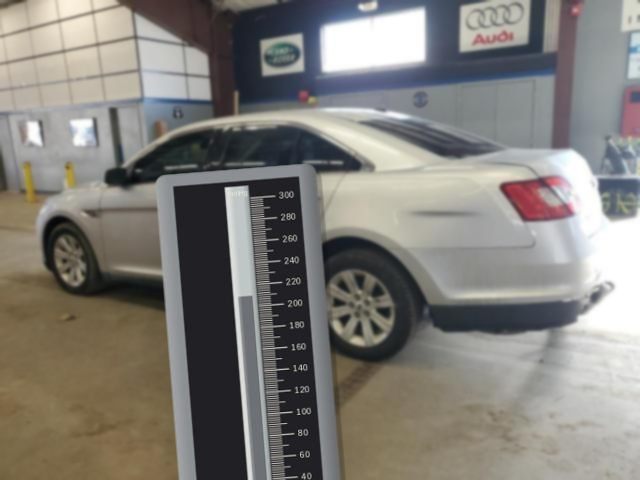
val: 210 mmHg
